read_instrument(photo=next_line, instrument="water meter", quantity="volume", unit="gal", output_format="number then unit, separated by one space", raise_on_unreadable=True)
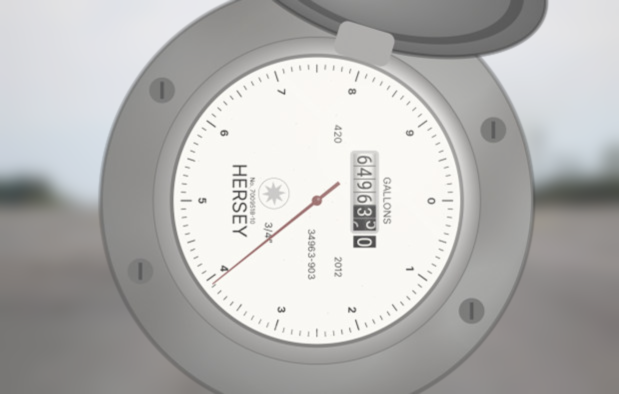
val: 6496353.9 gal
